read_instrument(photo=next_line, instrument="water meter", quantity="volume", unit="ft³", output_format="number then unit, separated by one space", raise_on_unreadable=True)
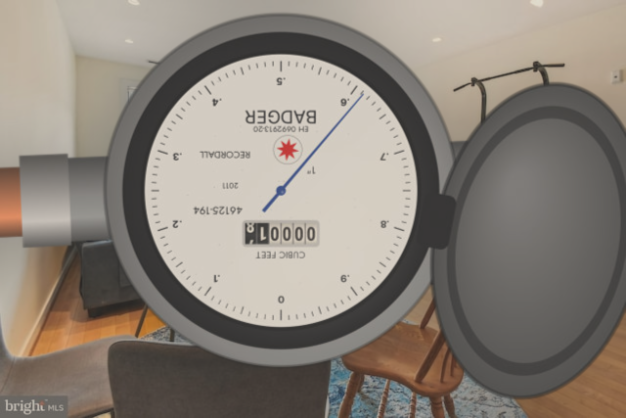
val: 17.61 ft³
